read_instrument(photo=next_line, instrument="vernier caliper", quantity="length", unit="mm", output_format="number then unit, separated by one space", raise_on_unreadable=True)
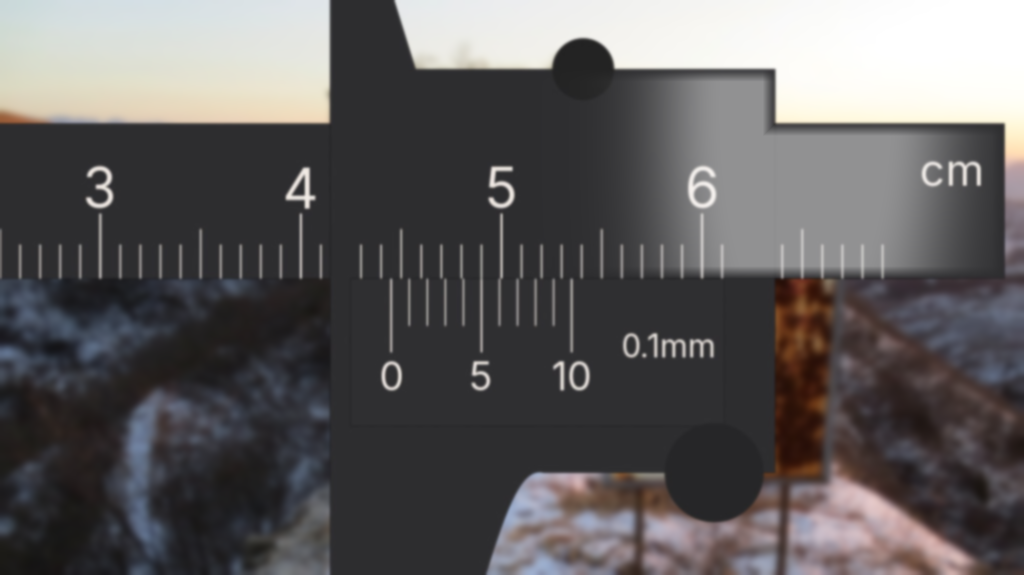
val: 44.5 mm
